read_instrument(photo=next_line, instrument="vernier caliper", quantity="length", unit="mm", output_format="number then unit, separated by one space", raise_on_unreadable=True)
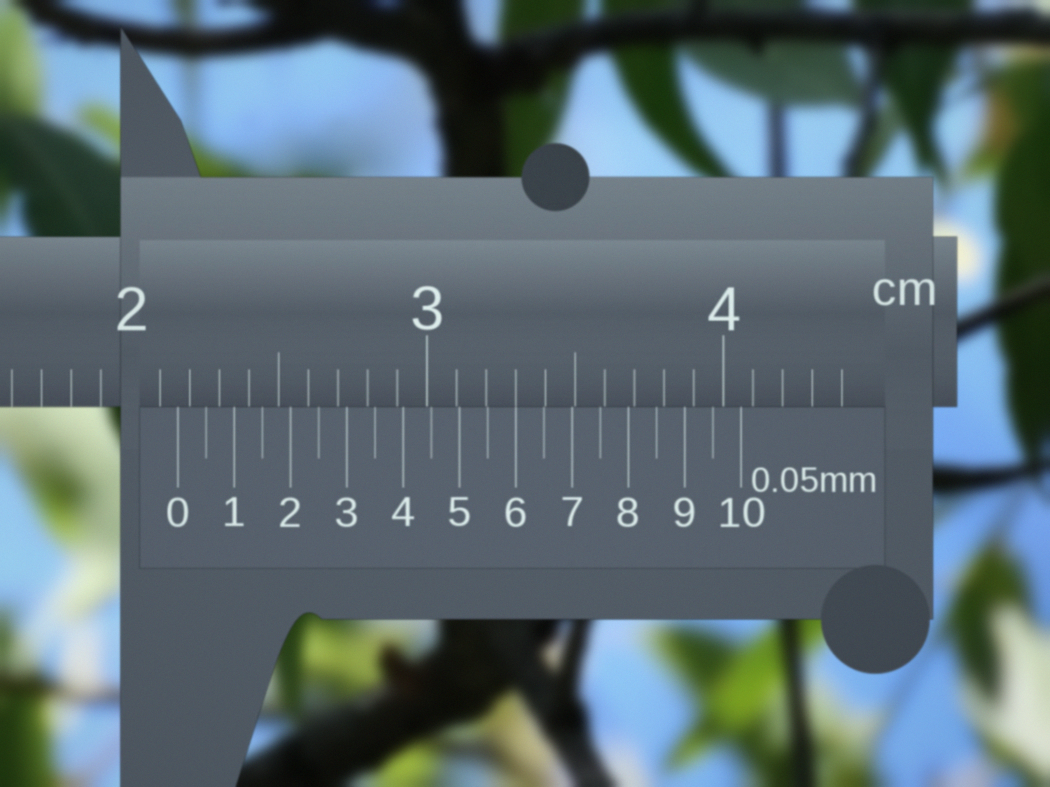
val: 21.60 mm
